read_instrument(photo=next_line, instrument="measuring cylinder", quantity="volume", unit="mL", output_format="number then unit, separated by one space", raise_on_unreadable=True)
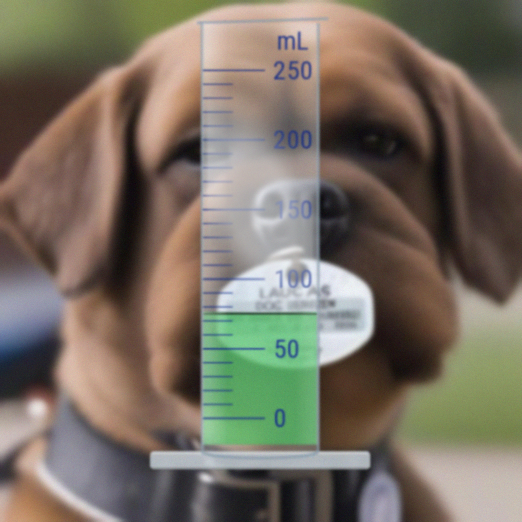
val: 75 mL
